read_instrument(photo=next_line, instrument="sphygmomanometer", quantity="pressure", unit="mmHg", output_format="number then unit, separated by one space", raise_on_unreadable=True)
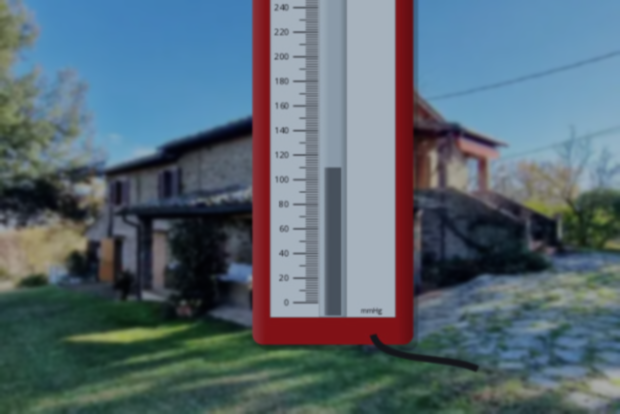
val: 110 mmHg
